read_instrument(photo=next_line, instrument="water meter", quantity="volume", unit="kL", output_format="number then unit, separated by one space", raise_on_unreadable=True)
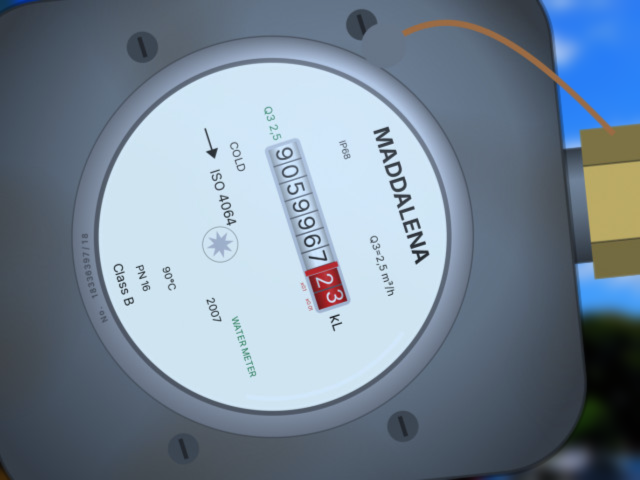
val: 9059967.23 kL
